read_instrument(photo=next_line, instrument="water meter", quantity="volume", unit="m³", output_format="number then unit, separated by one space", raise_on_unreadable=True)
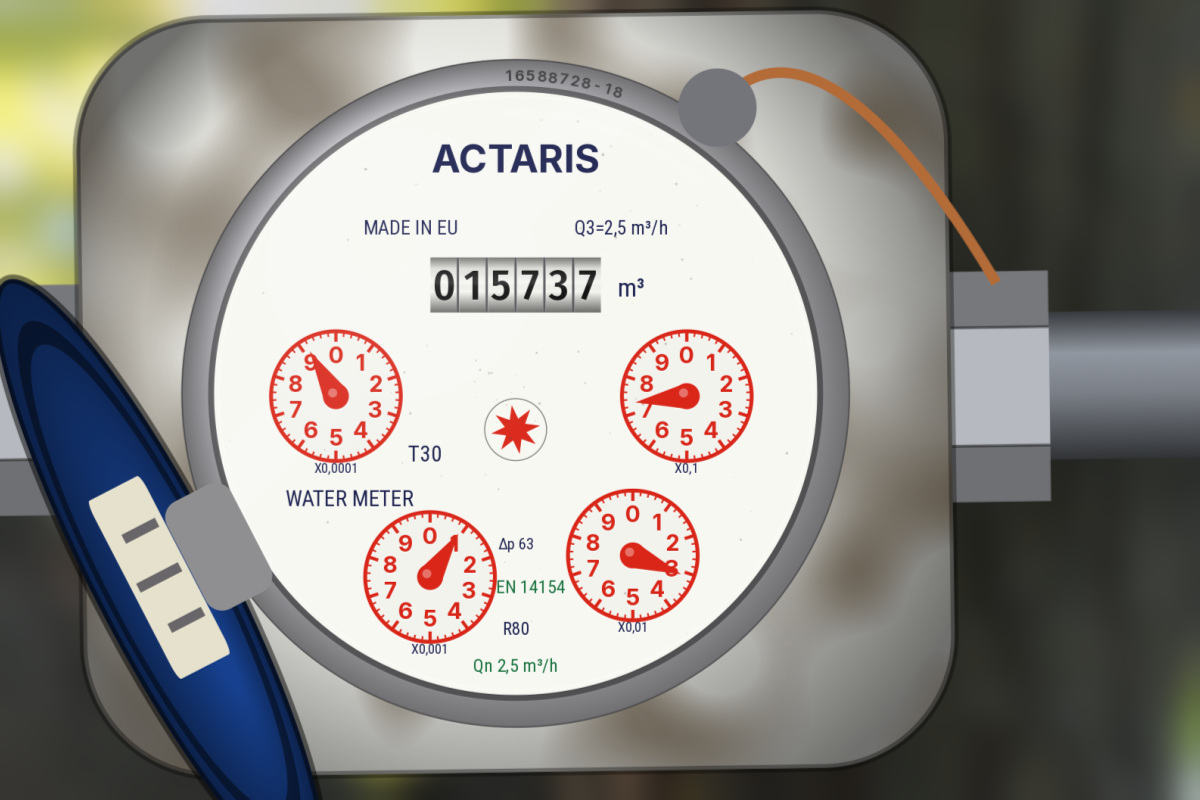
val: 15737.7309 m³
